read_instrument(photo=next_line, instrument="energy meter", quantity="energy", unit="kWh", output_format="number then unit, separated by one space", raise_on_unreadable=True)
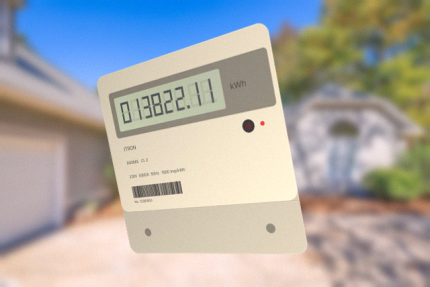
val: 13822.11 kWh
